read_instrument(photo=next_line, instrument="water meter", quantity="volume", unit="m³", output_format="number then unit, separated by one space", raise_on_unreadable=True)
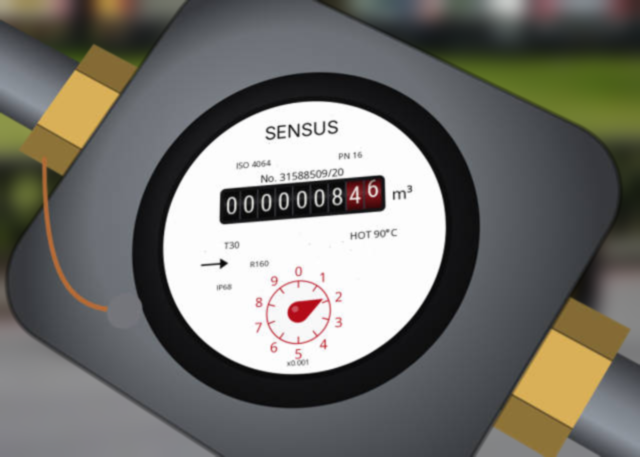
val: 8.461 m³
